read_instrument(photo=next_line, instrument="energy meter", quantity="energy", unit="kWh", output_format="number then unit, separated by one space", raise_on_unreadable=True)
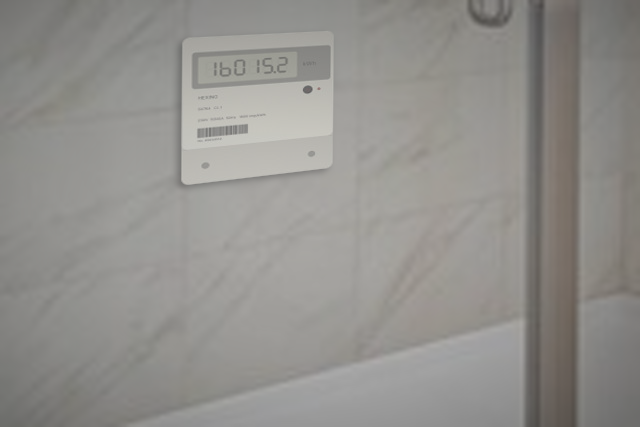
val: 16015.2 kWh
